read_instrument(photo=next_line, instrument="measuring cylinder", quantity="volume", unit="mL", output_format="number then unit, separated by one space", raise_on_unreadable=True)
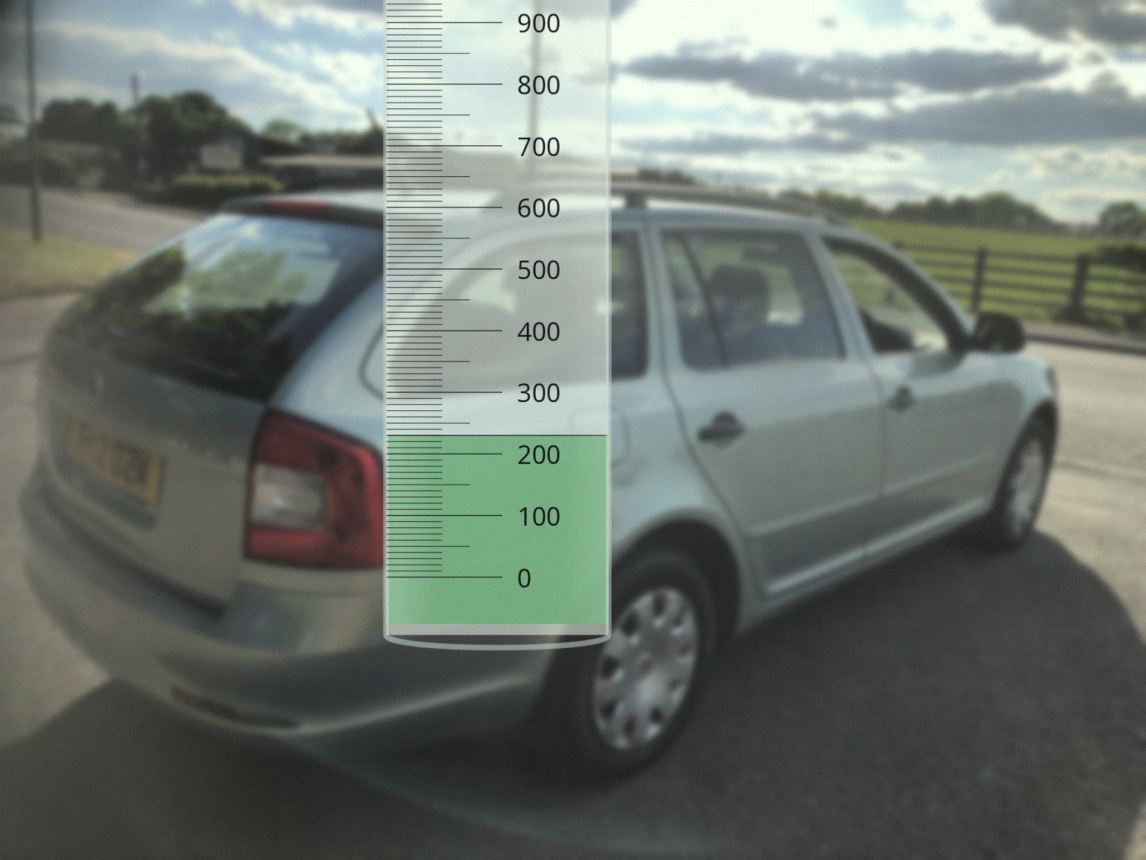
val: 230 mL
